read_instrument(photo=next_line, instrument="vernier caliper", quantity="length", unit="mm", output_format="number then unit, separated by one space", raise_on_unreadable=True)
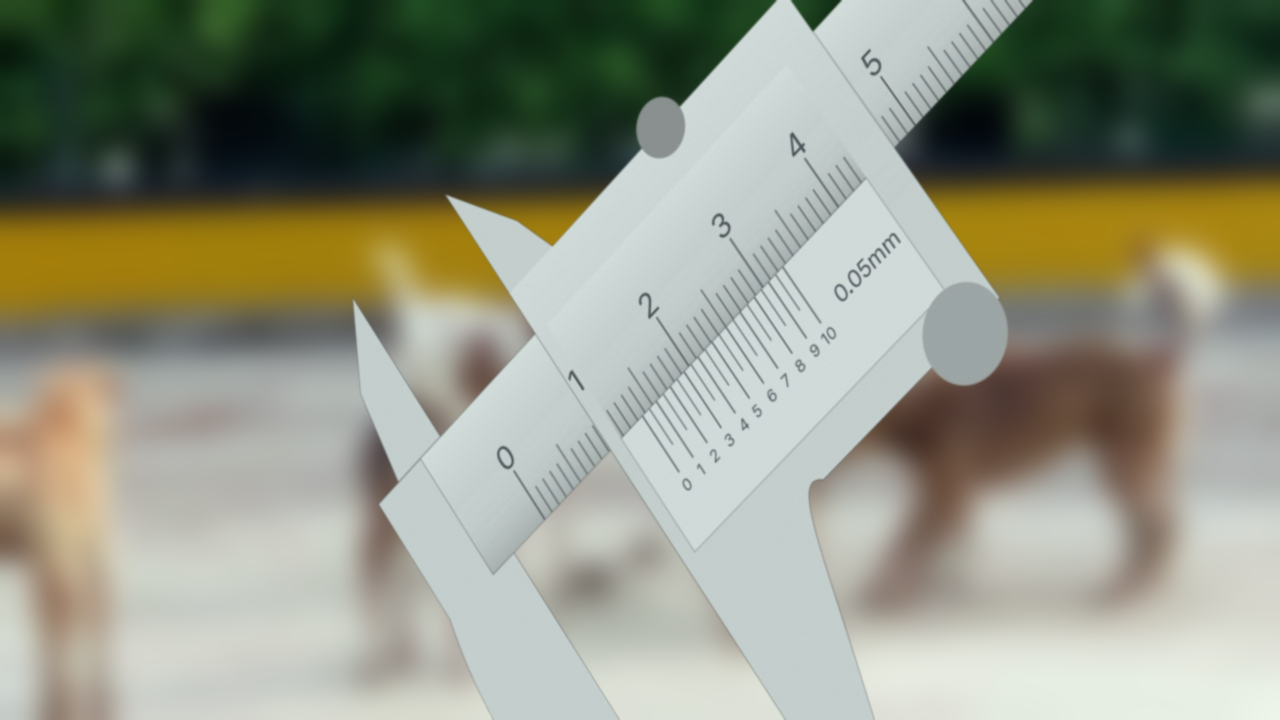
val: 13.6 mm
